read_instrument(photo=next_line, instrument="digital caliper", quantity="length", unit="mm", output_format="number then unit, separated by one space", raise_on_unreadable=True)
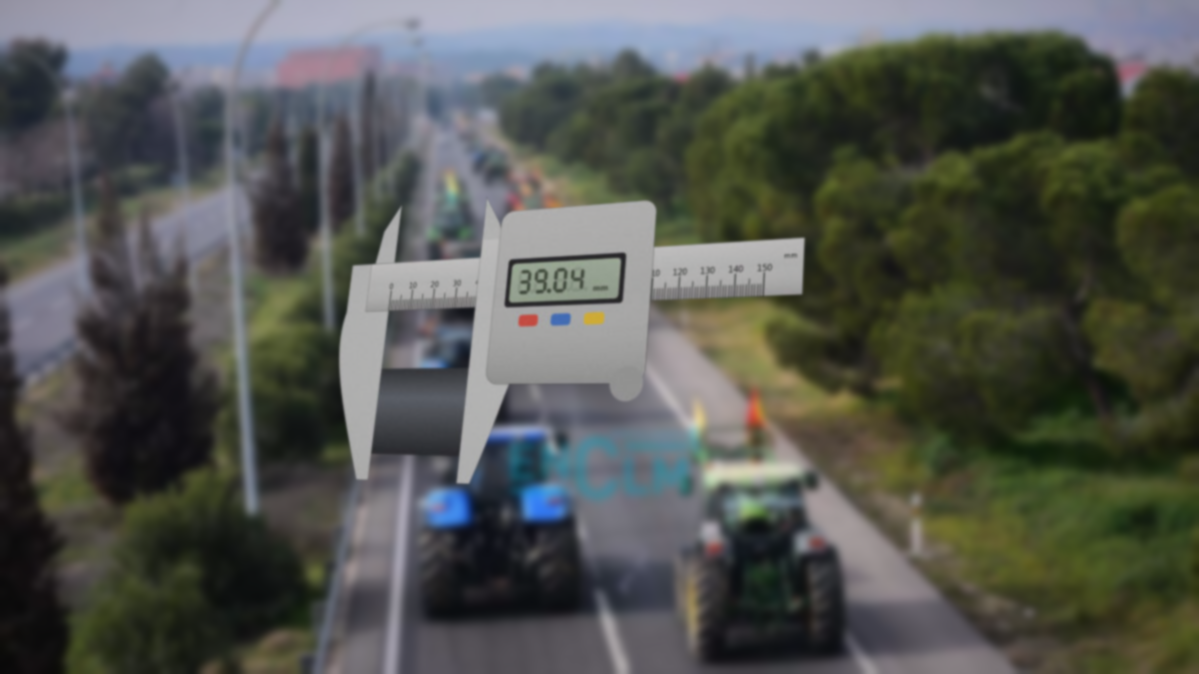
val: 39.04 mm
